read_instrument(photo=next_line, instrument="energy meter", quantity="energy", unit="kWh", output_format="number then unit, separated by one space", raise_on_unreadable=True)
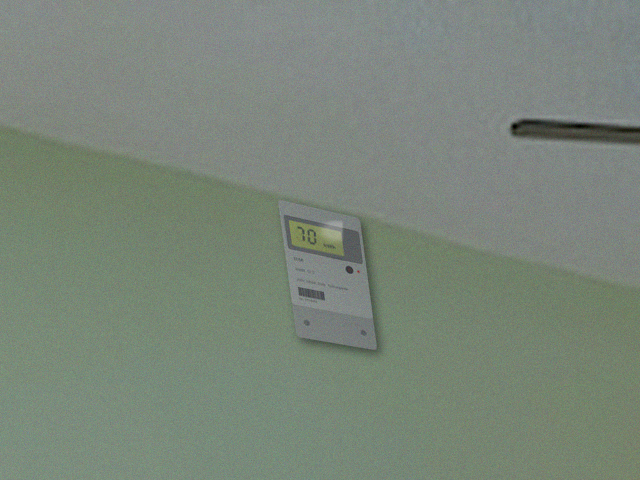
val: 70 kWh
